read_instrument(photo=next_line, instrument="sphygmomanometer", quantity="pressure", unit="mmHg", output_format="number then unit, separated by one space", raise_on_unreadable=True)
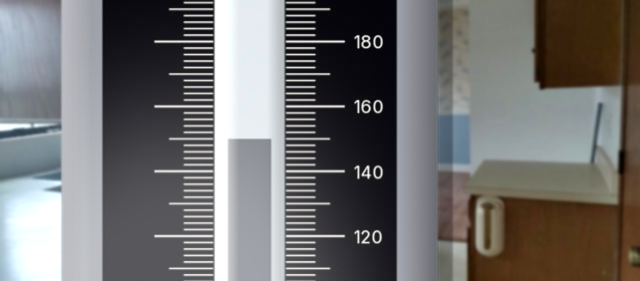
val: 150 mmHg
